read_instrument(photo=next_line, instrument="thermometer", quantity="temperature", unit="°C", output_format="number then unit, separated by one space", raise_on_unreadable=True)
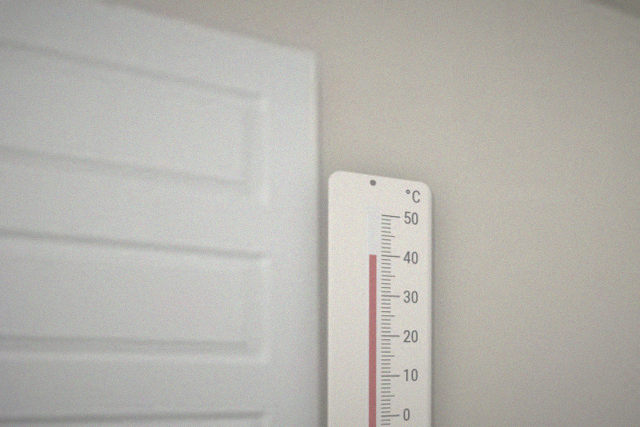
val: 40 °C
